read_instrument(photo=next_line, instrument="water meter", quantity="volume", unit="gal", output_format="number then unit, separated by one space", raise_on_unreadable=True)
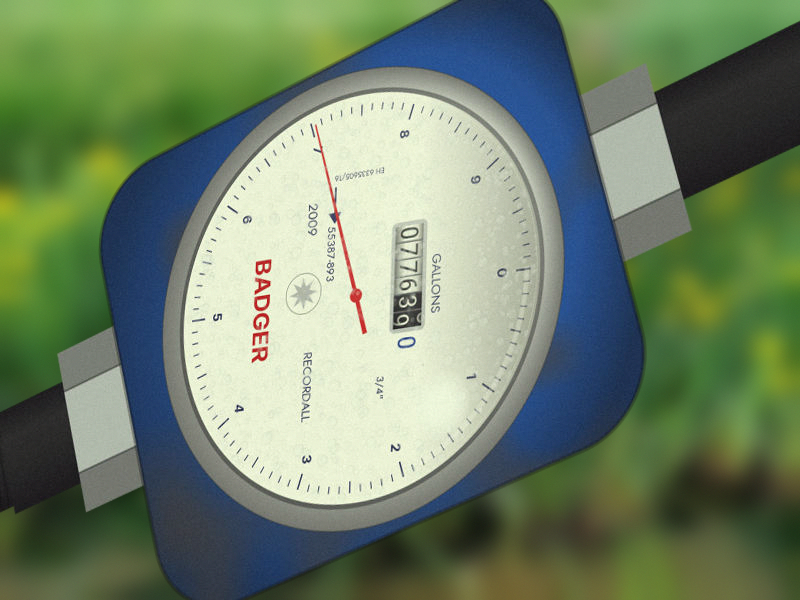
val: 776387.0 gal
